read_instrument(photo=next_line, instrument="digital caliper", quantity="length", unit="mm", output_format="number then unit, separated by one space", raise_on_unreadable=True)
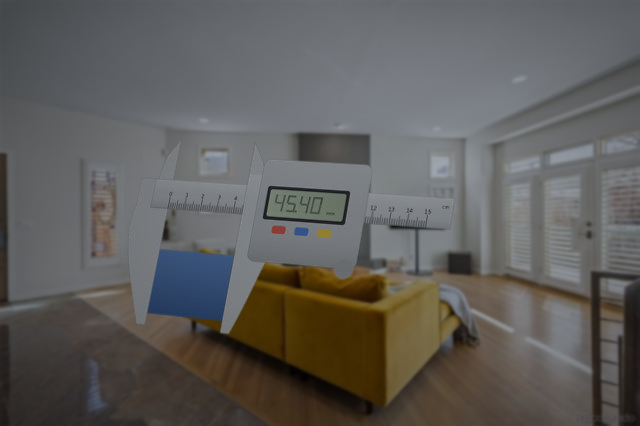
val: 45.40 mm
